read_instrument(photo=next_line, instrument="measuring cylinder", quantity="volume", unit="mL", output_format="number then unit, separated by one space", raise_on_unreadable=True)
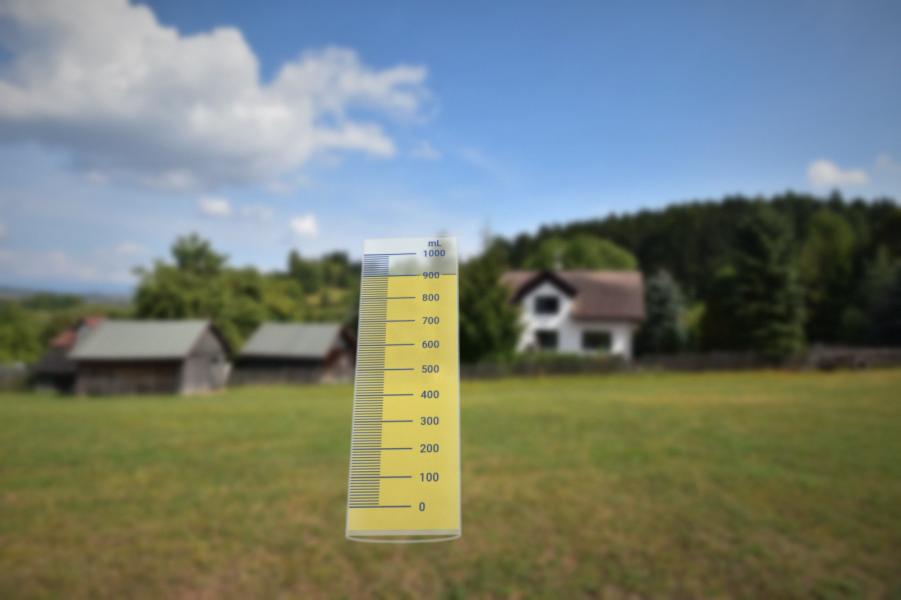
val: 900 mL
